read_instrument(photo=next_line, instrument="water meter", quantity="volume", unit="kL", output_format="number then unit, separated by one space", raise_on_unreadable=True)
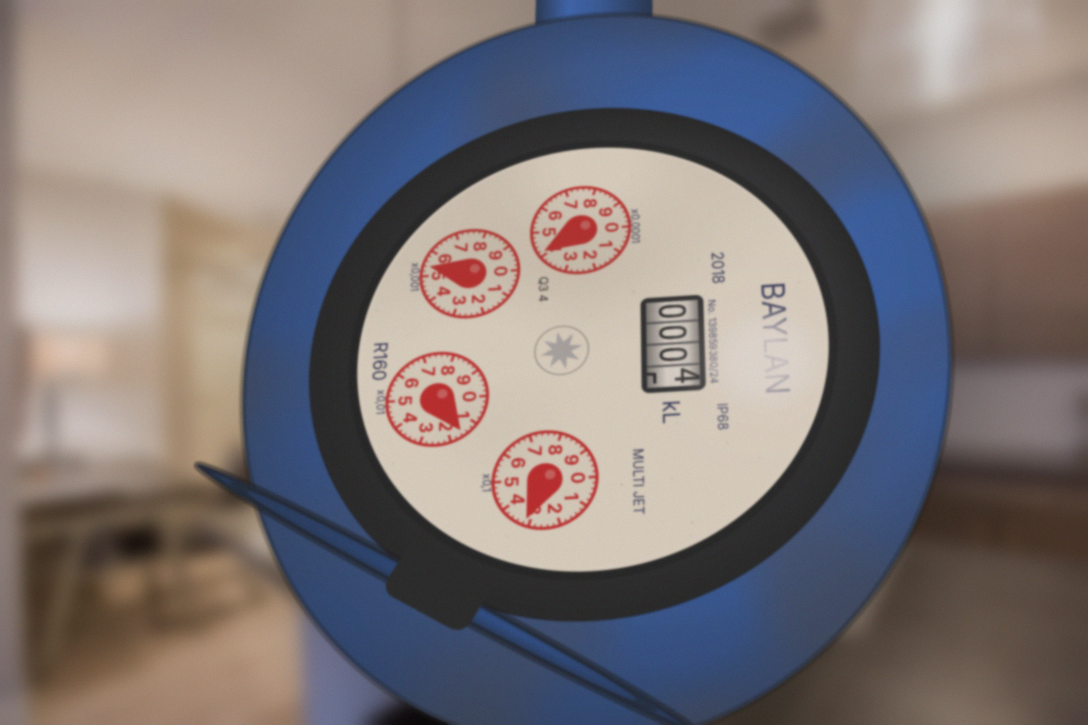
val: 4.3154 kL
